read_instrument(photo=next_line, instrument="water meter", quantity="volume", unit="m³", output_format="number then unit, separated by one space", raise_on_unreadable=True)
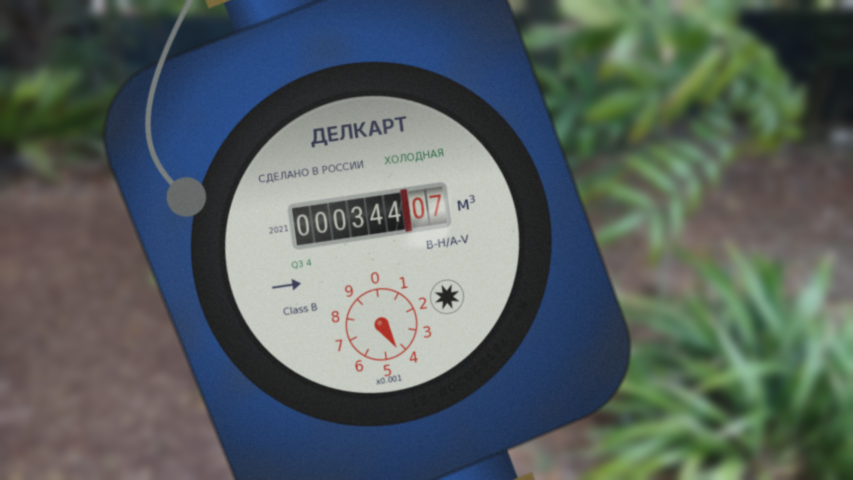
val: 344.074 m³
